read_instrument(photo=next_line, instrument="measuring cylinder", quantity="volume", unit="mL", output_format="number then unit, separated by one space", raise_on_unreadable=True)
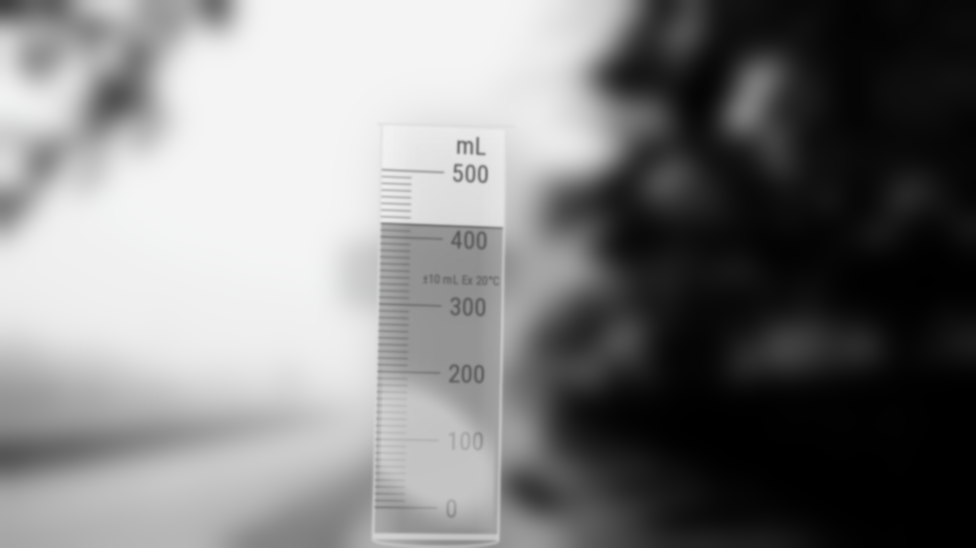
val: 420 mL
